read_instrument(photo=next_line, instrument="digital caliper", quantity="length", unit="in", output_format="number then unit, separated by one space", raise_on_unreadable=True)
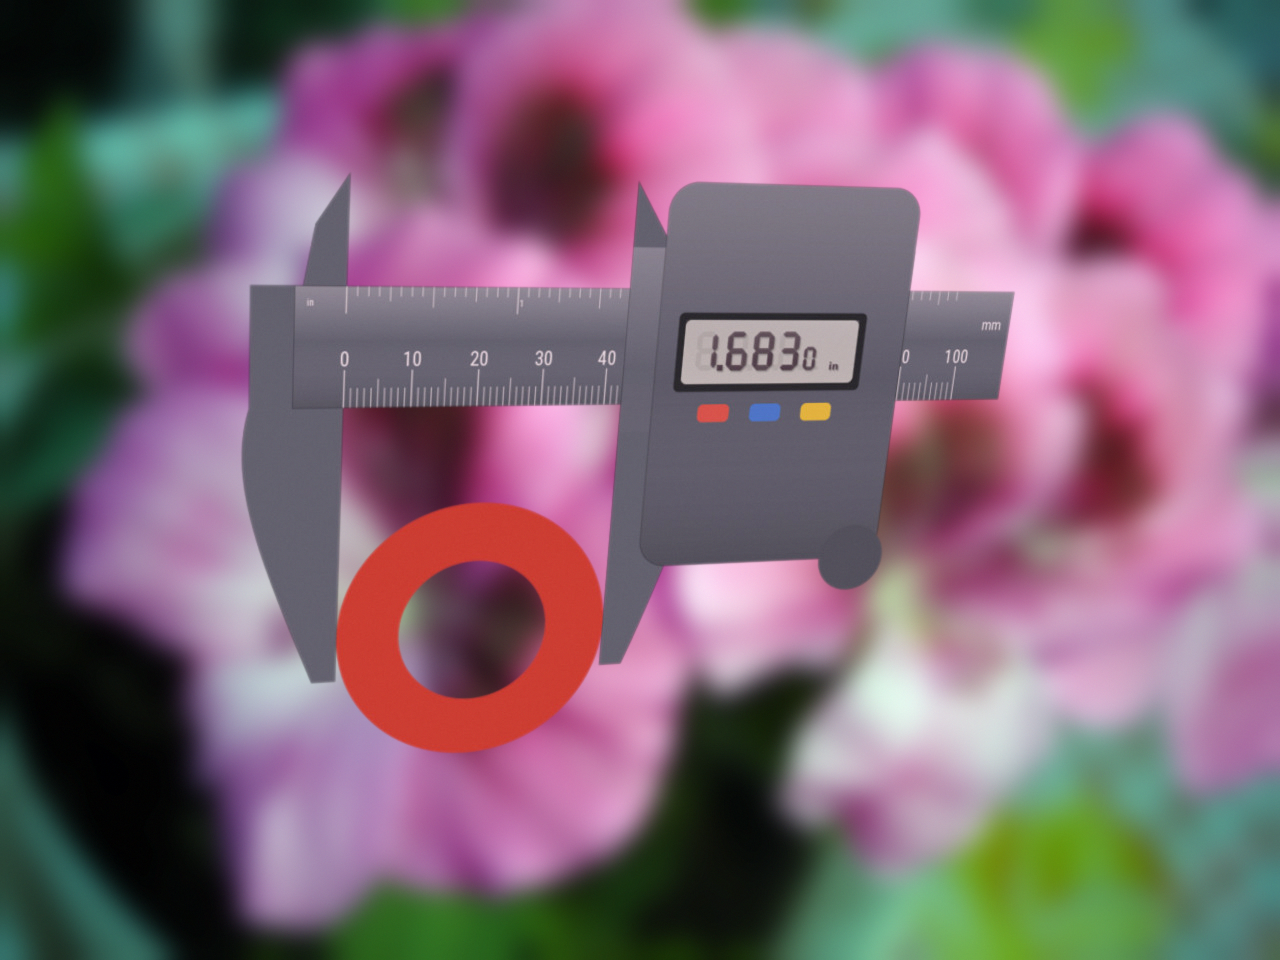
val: 1.6830 in
